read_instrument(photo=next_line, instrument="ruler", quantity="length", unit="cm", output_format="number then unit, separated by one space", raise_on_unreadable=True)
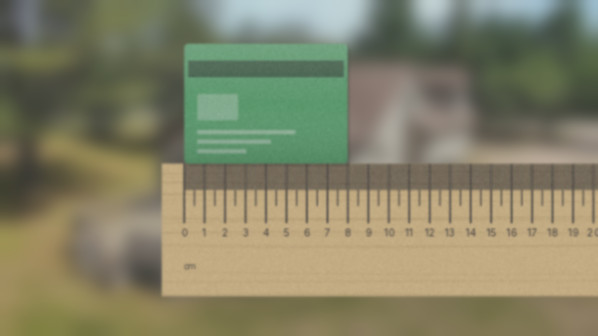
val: 8 cm
